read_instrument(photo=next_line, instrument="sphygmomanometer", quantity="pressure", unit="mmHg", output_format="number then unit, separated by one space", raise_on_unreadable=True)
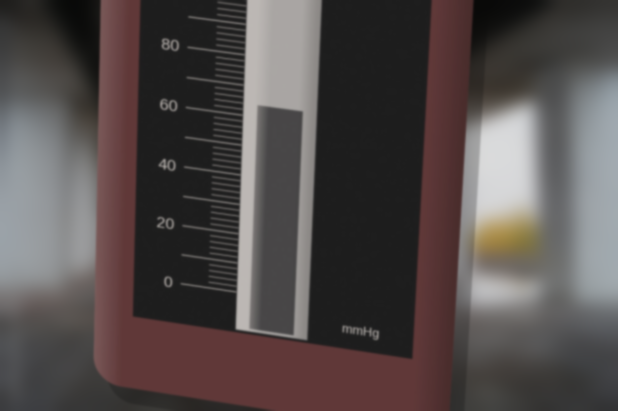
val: 64 mmHg
